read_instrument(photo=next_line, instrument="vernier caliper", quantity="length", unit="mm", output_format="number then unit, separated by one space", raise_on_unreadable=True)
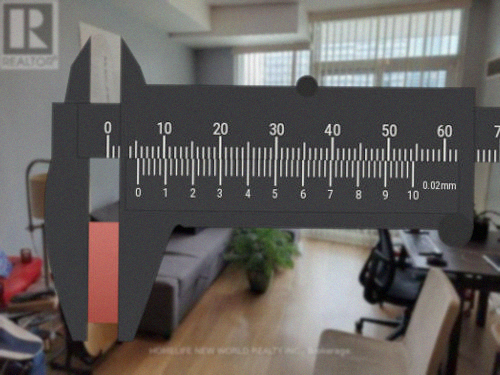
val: 5.4 mm
